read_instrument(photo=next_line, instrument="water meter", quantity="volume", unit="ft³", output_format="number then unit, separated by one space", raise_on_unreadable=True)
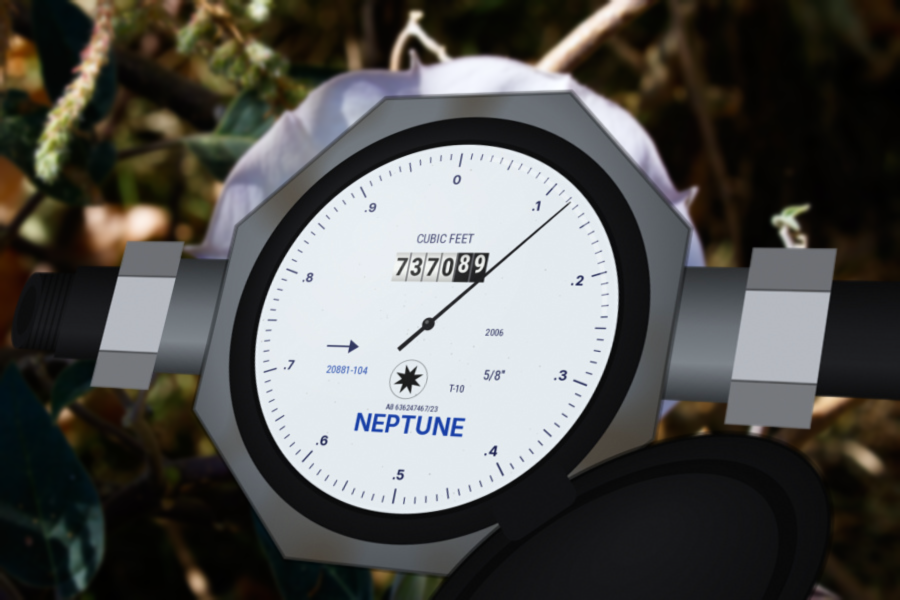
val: 737089.12 ft³
